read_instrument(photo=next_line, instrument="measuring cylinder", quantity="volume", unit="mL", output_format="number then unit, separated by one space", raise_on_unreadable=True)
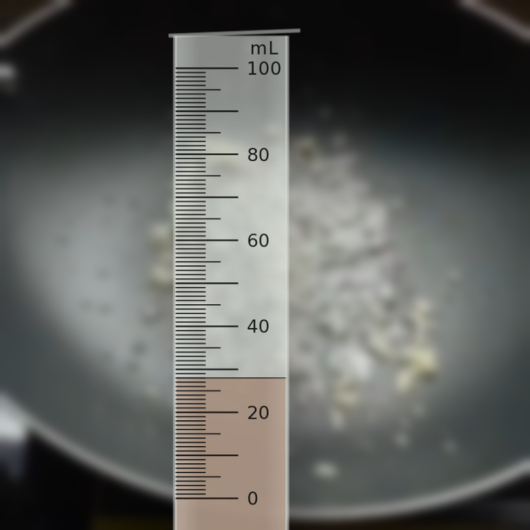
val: 28 mL
